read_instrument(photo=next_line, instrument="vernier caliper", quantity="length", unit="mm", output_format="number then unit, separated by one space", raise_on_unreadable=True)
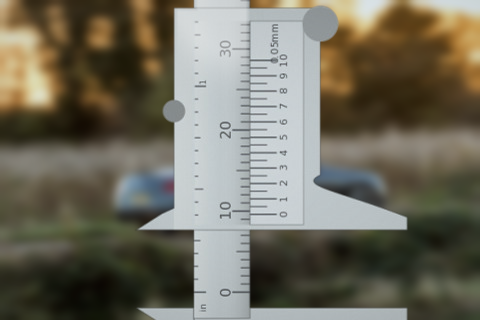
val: 9.6 mm
